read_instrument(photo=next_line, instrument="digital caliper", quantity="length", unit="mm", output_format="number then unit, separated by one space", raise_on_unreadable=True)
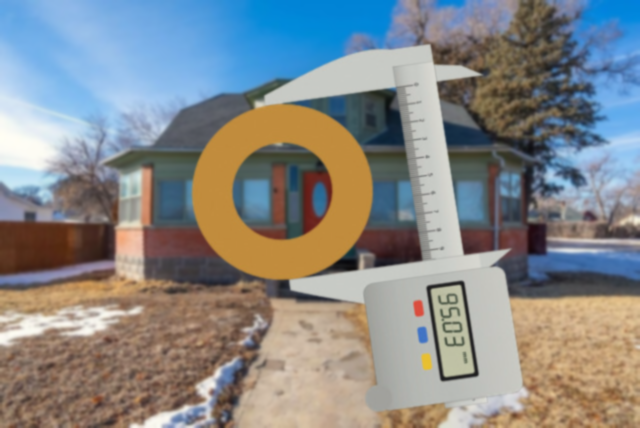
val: 95.03 mm
